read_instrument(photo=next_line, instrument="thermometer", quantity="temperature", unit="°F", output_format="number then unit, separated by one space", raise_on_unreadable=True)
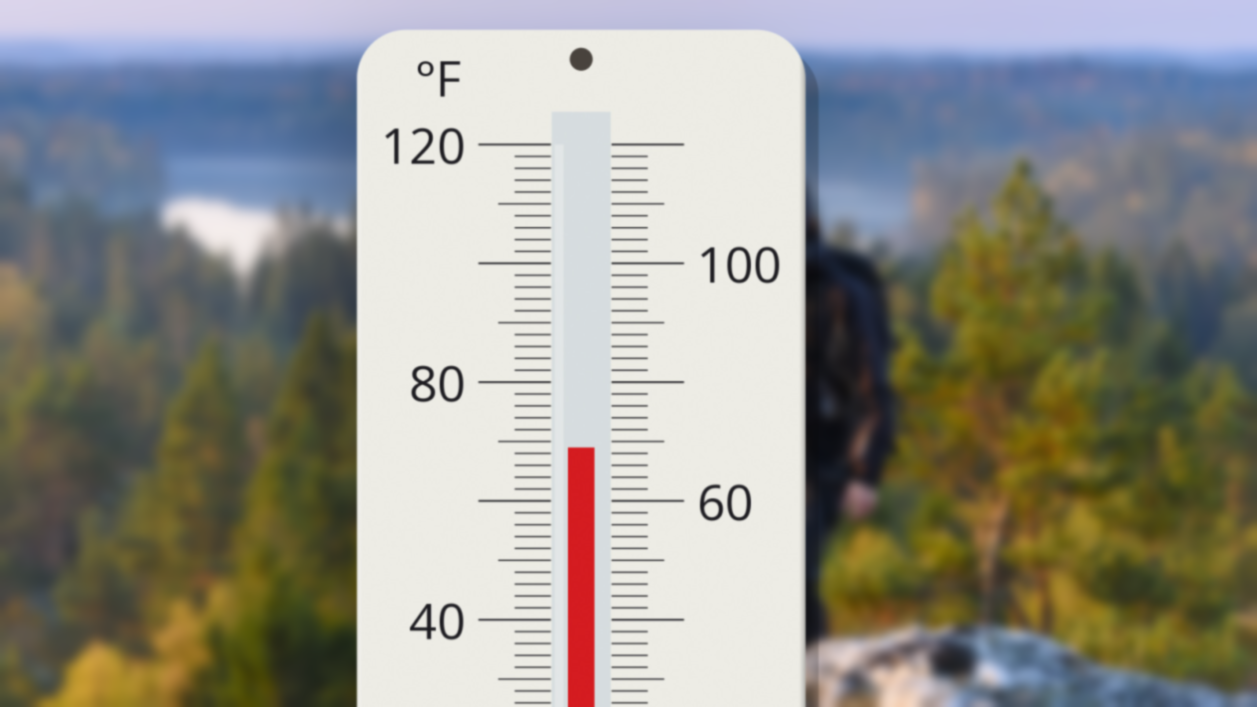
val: 69 °F
